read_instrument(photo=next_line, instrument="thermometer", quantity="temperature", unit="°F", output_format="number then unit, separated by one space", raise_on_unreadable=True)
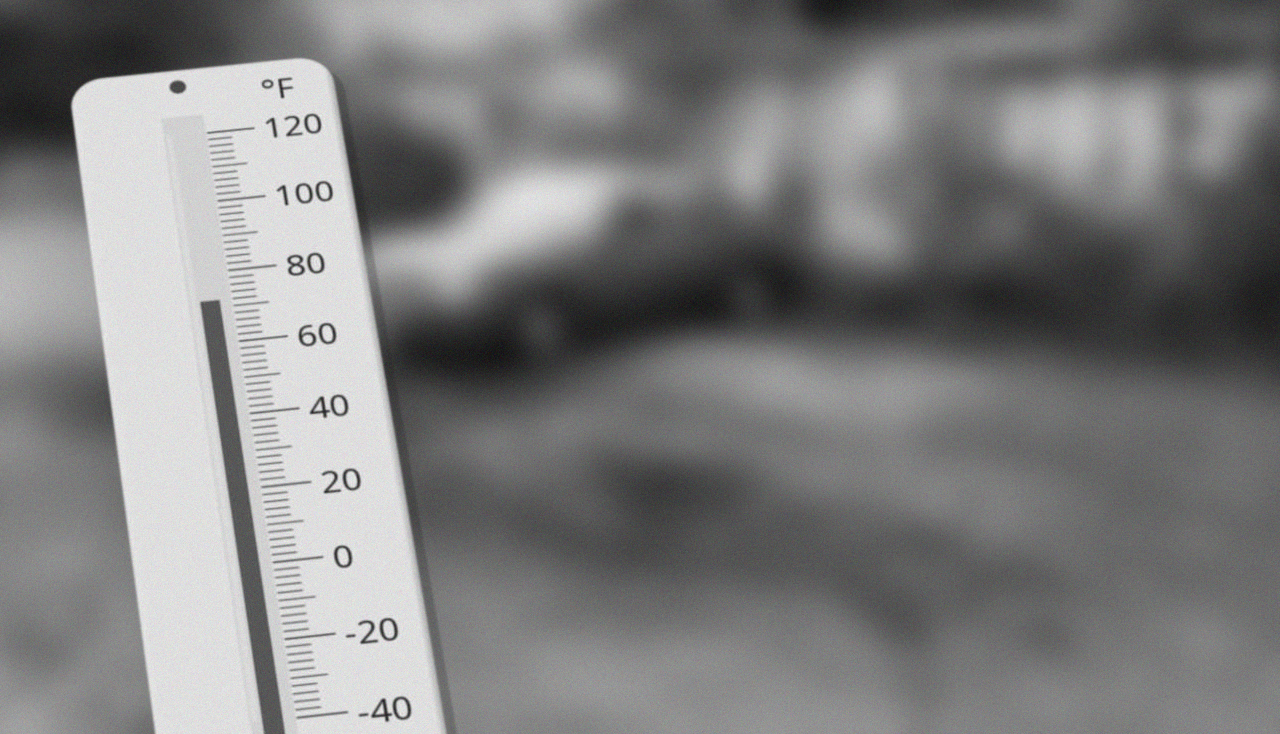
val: 72 °F
